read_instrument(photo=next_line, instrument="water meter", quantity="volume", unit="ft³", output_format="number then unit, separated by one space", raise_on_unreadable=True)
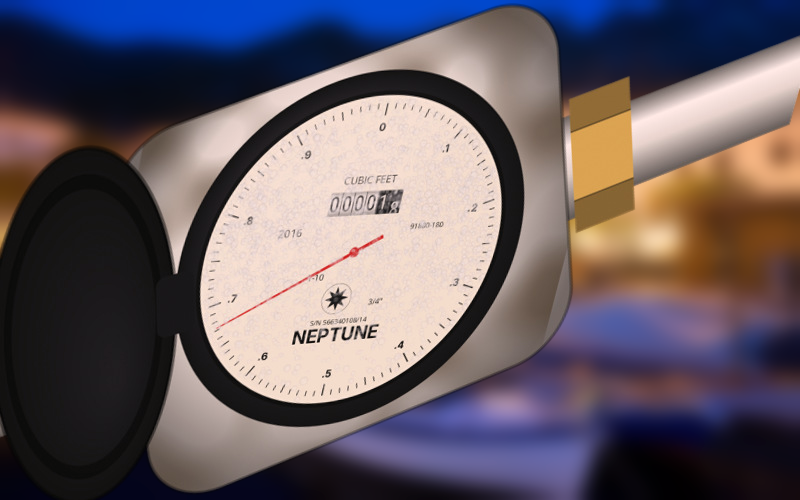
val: 17.67 ft³
